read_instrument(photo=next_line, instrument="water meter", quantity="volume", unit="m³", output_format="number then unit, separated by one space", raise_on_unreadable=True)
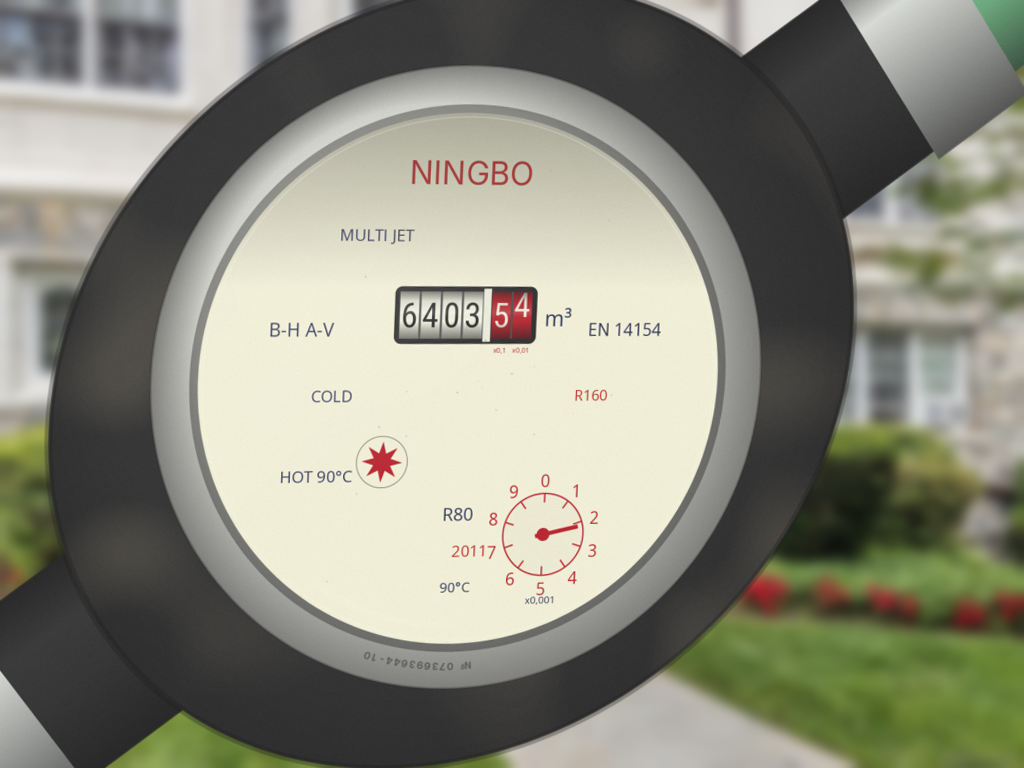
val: 6403.542 m³
